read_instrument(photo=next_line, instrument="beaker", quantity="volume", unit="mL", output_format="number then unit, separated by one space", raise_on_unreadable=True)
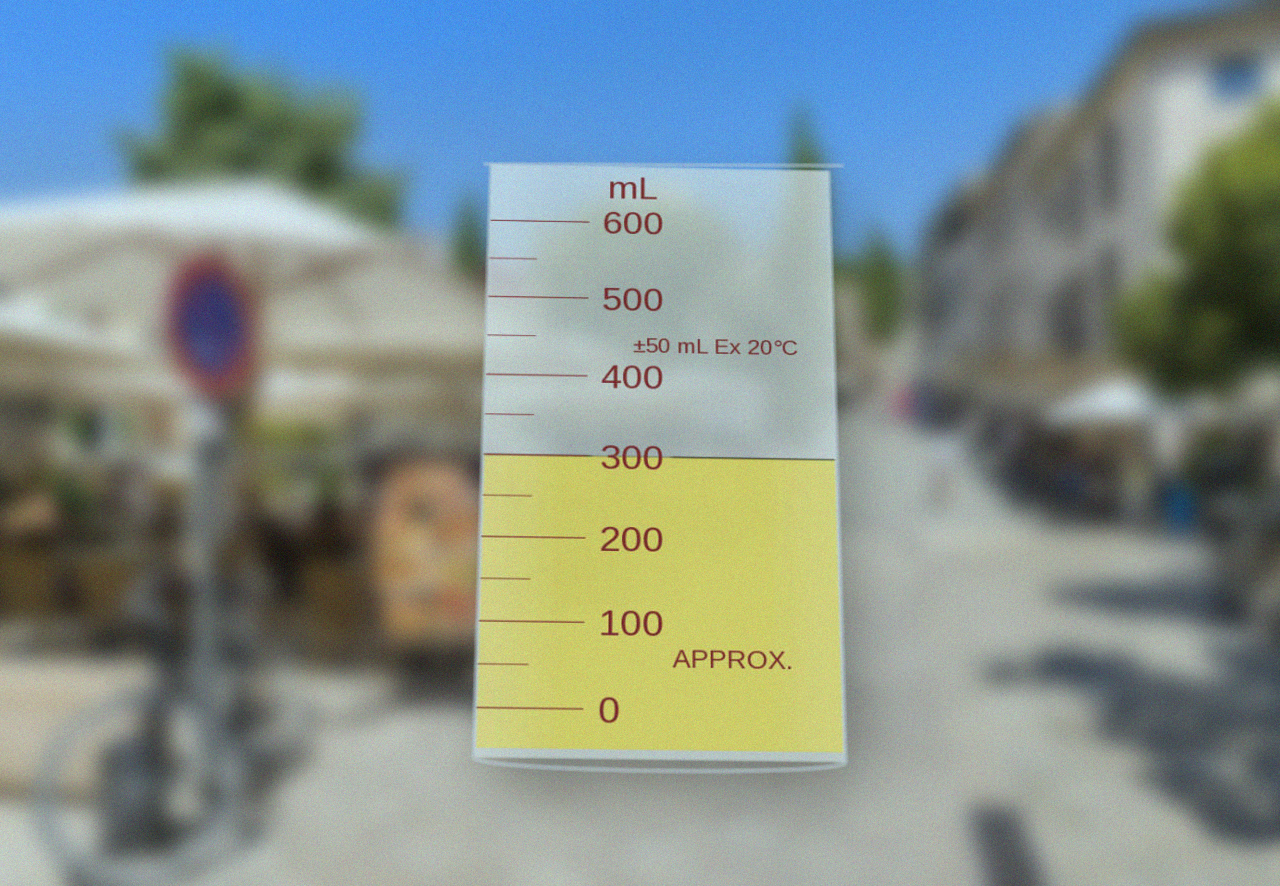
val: 300 mL
